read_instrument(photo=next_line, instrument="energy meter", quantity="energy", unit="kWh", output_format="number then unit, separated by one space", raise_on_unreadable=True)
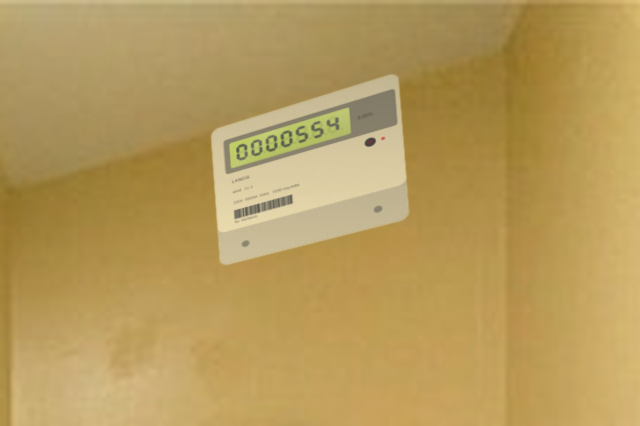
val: 554 kWh
